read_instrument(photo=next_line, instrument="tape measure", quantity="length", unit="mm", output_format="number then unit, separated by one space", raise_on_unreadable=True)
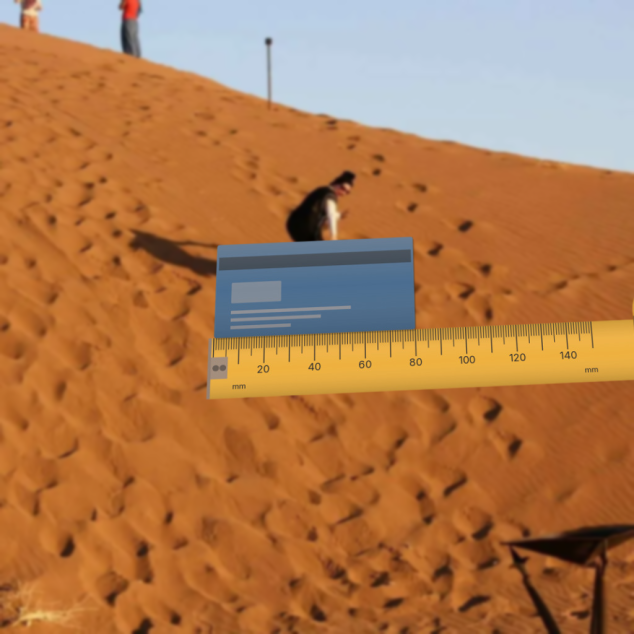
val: 80 mm
